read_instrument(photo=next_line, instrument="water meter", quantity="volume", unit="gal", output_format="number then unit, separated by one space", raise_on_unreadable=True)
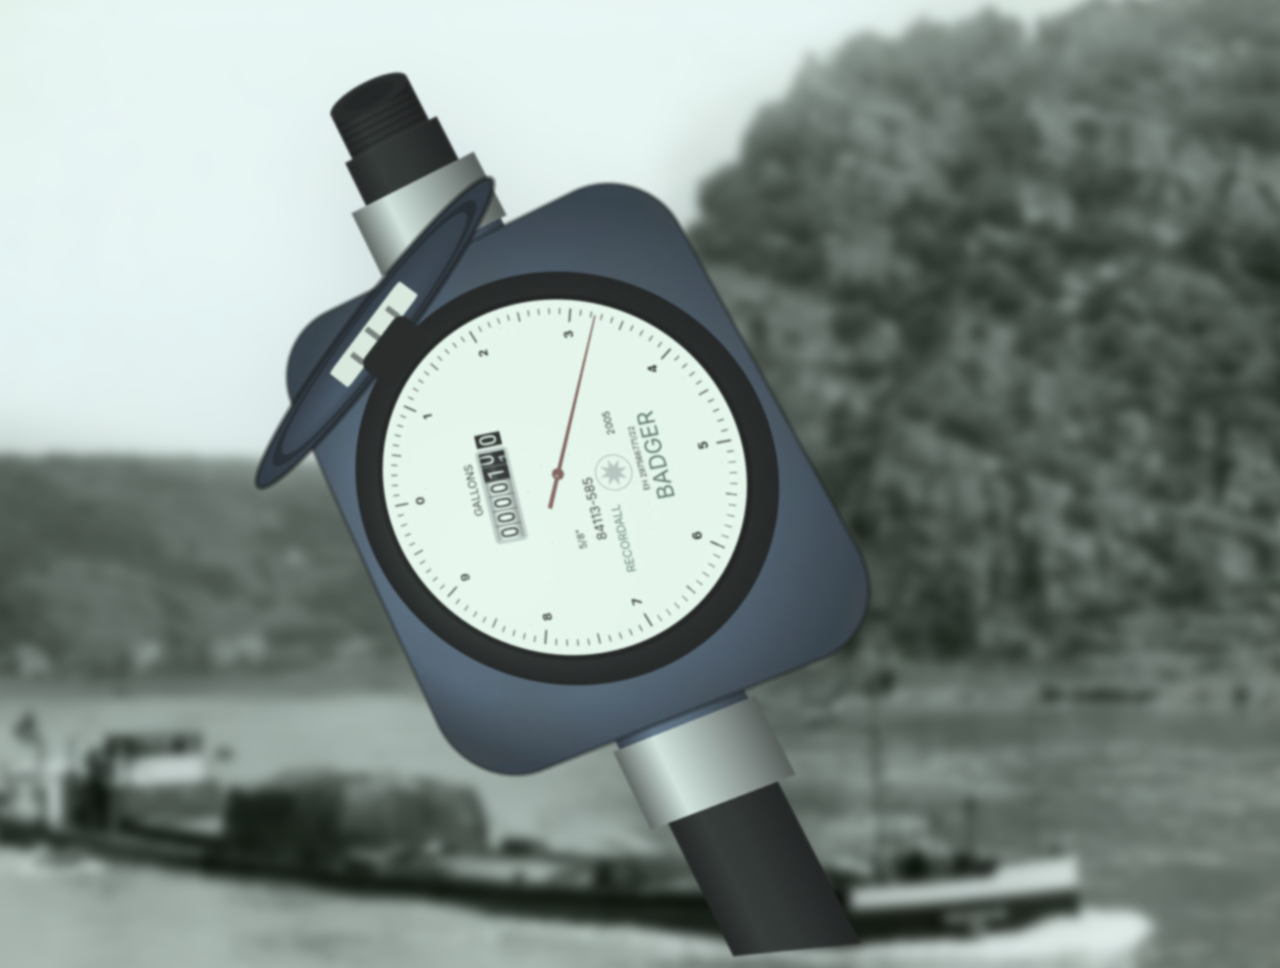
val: 103.2 gal
